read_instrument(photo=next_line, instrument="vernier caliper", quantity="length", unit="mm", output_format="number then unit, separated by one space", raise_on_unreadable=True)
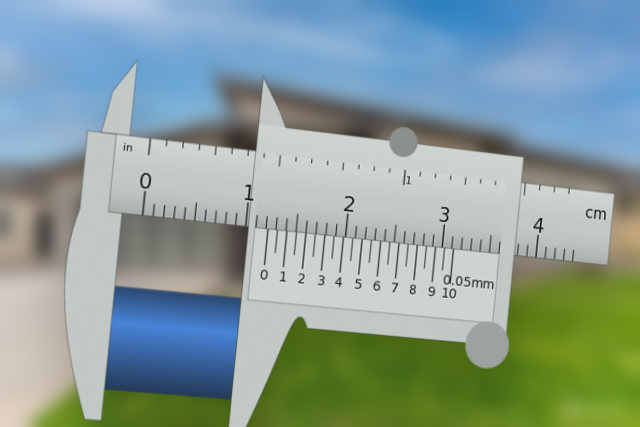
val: 12.2 mm
